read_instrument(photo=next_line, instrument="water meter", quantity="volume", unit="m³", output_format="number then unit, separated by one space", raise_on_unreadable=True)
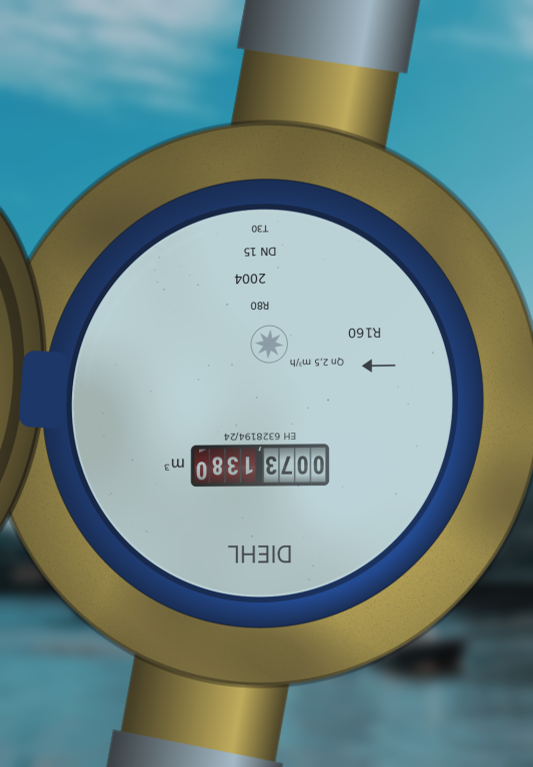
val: 73.1380 m³
